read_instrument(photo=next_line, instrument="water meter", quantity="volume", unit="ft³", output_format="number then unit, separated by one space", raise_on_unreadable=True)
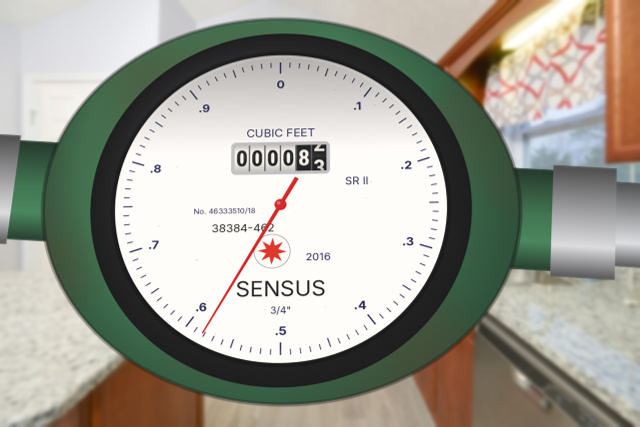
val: 82.58 ft³
